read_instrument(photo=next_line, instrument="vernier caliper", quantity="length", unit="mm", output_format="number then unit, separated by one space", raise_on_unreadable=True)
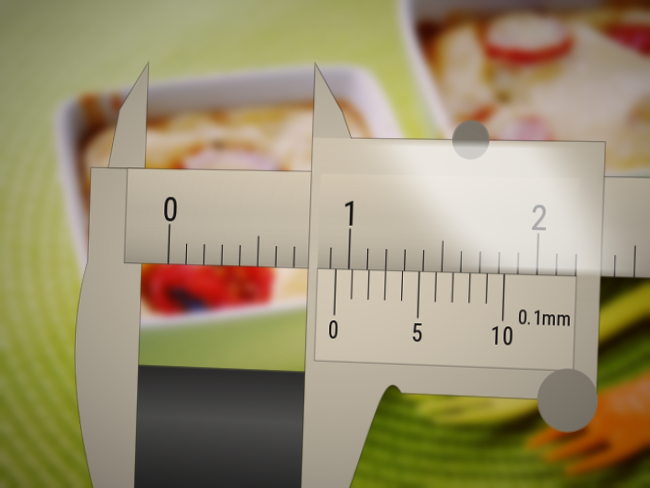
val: 9.3 mm
